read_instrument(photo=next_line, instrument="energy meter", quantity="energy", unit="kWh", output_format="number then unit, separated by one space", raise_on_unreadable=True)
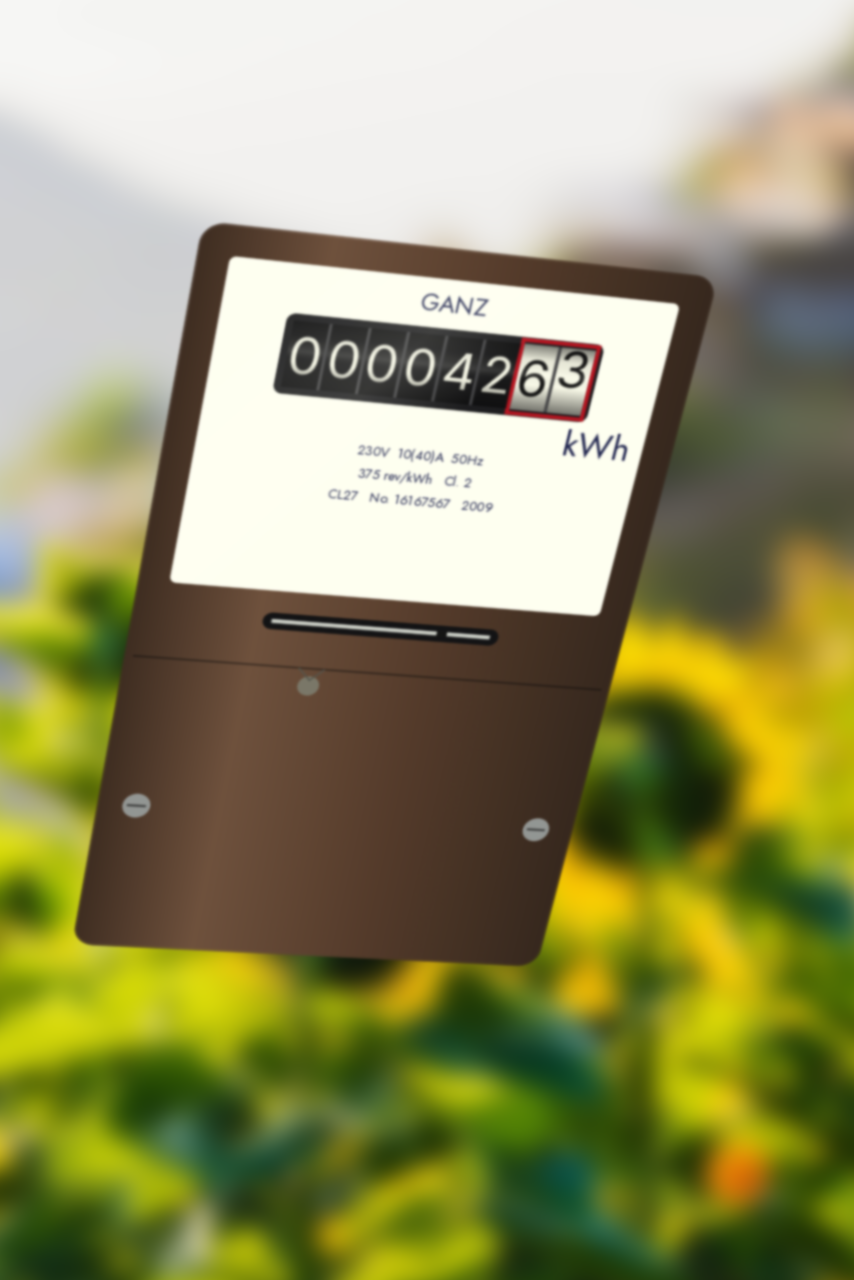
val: 42.63 kWh
